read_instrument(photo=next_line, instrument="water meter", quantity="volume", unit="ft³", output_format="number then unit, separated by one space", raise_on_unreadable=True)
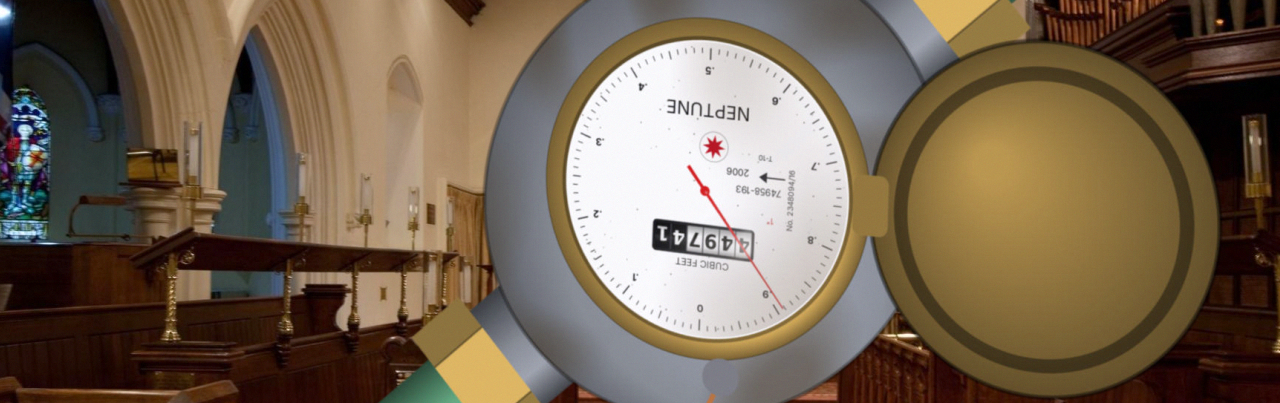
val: 449740.89 ft³
